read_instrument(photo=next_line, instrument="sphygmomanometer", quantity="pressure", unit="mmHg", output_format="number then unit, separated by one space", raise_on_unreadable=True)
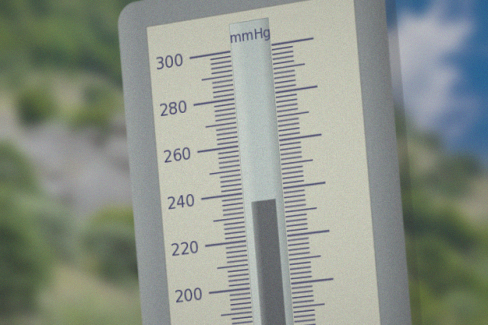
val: 236 mmHg
